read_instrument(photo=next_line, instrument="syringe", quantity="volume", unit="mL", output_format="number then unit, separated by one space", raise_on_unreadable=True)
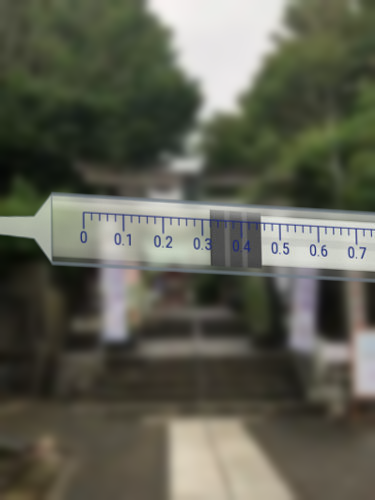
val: 0.32 mL
